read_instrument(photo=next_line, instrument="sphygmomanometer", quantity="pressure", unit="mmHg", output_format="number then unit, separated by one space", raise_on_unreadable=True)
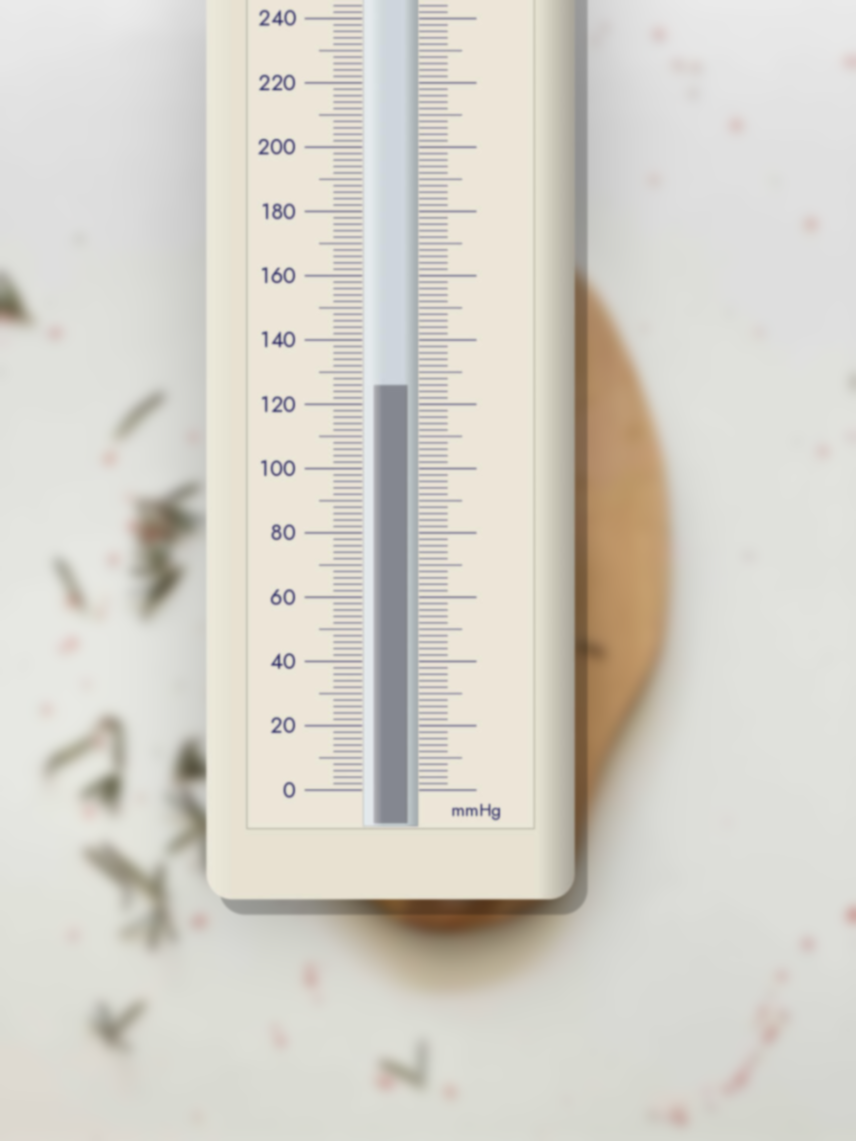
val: 126 mmHg
